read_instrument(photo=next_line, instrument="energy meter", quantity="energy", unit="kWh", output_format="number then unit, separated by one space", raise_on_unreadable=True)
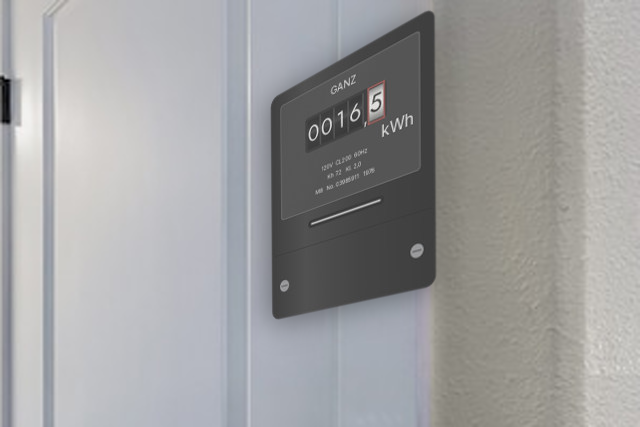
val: 16.5 kWh
